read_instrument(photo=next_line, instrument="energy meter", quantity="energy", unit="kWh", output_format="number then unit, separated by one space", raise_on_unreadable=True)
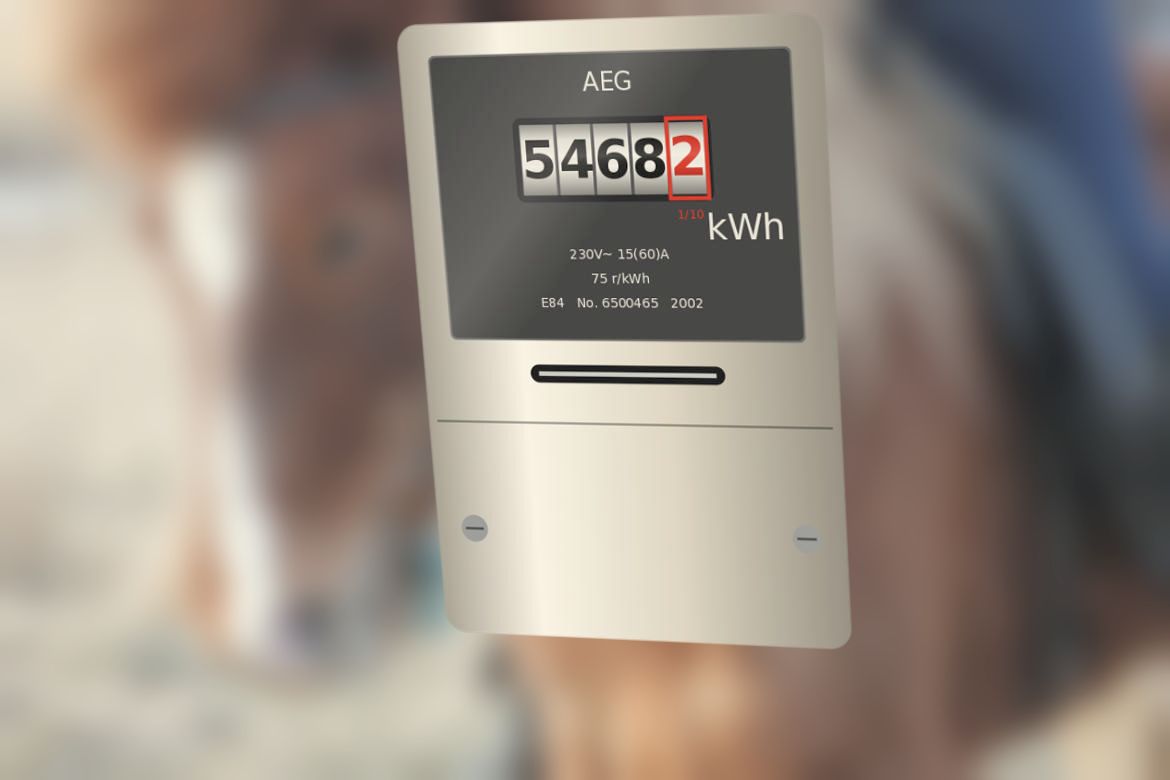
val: 5468.2 kWh
